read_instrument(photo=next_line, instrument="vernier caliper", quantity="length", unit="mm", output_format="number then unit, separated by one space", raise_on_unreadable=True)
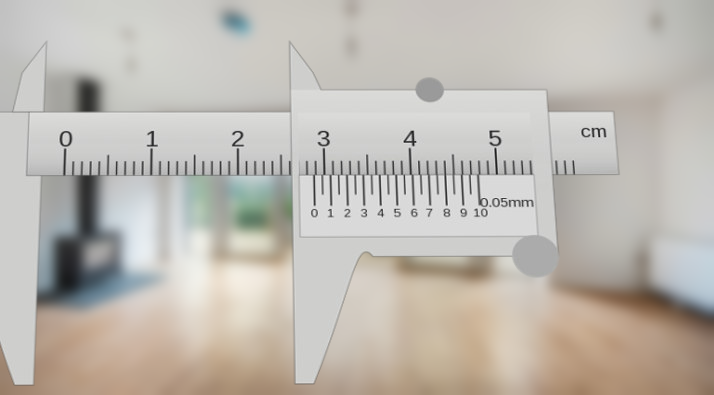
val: 28.8 mm
